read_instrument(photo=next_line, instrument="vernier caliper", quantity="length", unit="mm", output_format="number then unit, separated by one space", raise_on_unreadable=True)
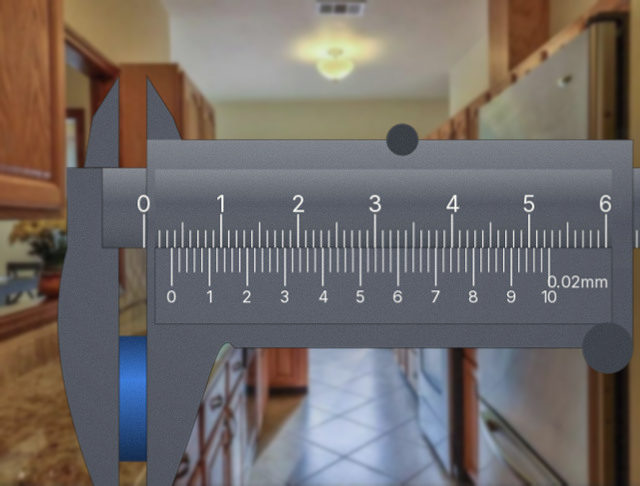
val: 3.6 mm
